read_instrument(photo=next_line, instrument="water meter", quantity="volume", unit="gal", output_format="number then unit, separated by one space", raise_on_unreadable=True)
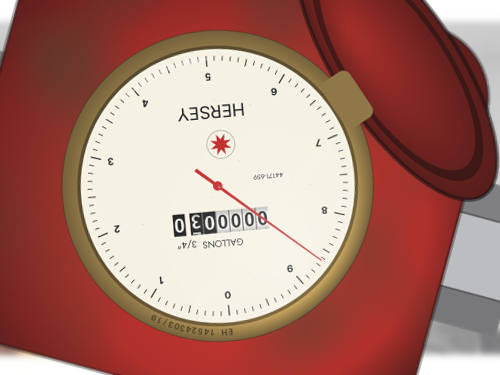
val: 28.6 gal
